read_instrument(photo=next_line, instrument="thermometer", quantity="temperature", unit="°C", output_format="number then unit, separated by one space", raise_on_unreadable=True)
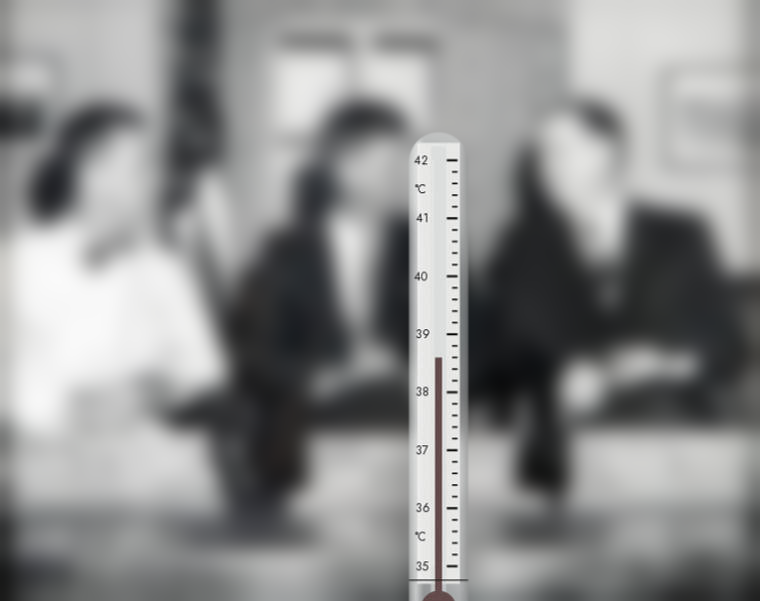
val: 38.6 °C
